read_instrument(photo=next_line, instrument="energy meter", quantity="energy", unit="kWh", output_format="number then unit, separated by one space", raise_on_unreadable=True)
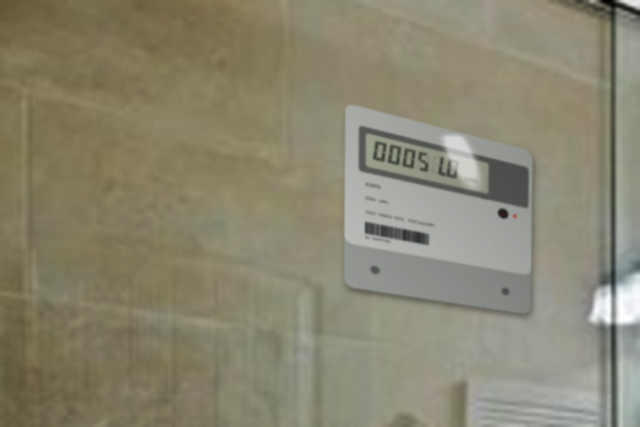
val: 51.0 kWh
